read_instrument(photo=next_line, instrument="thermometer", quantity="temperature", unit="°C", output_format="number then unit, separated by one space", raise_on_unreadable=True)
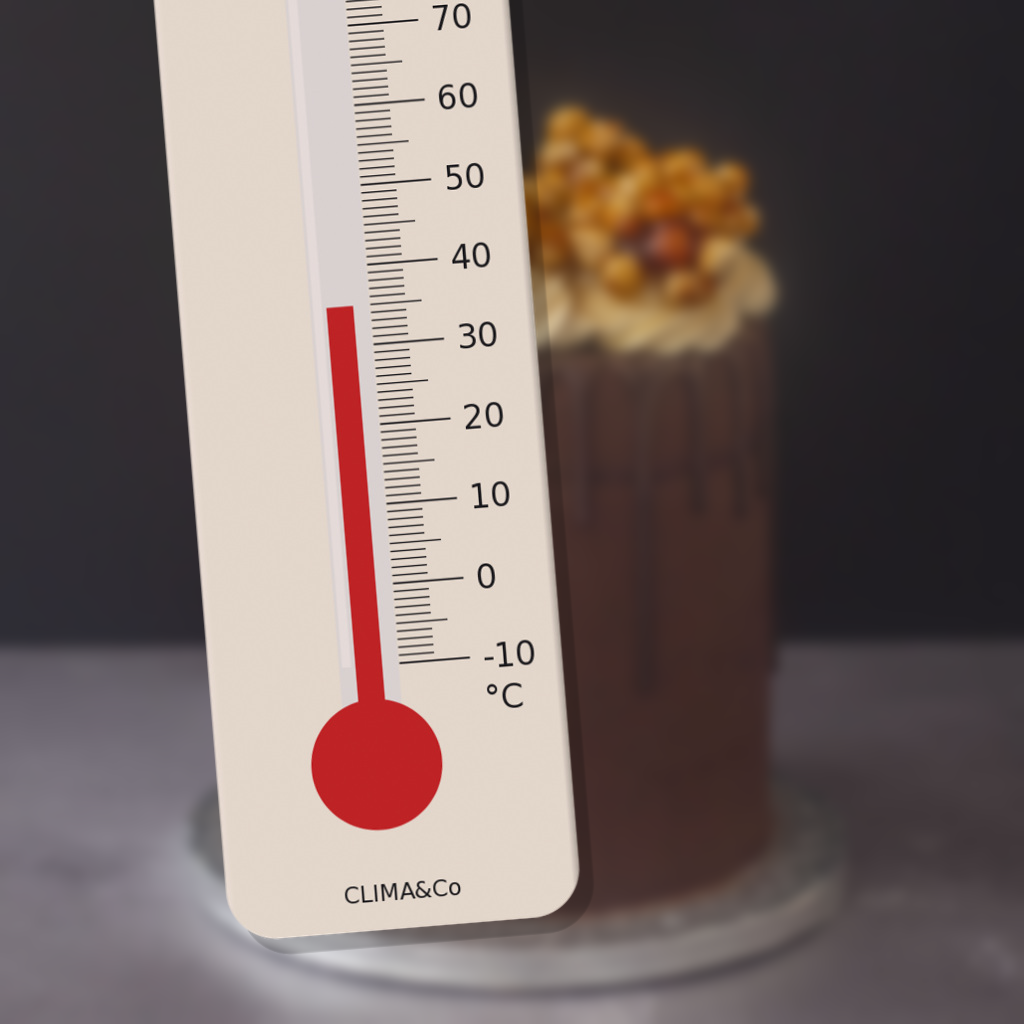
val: 35 °C
